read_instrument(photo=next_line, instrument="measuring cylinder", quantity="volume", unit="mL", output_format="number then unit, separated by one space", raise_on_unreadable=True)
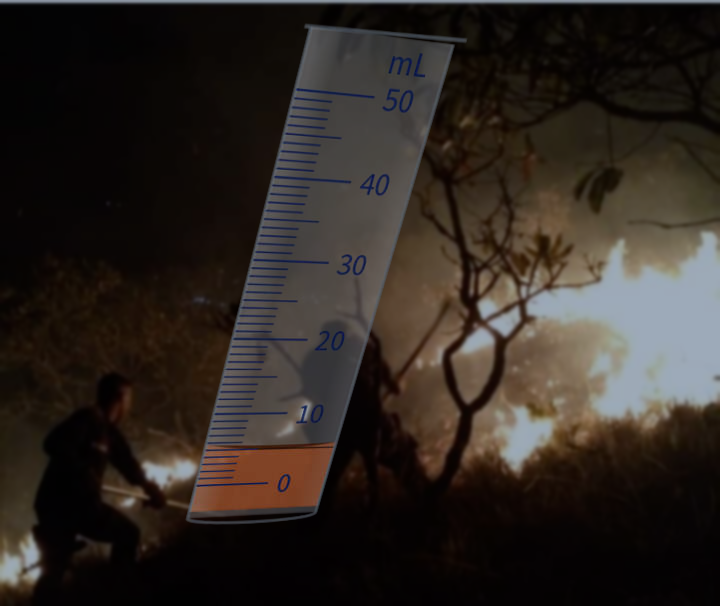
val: 5 mL
